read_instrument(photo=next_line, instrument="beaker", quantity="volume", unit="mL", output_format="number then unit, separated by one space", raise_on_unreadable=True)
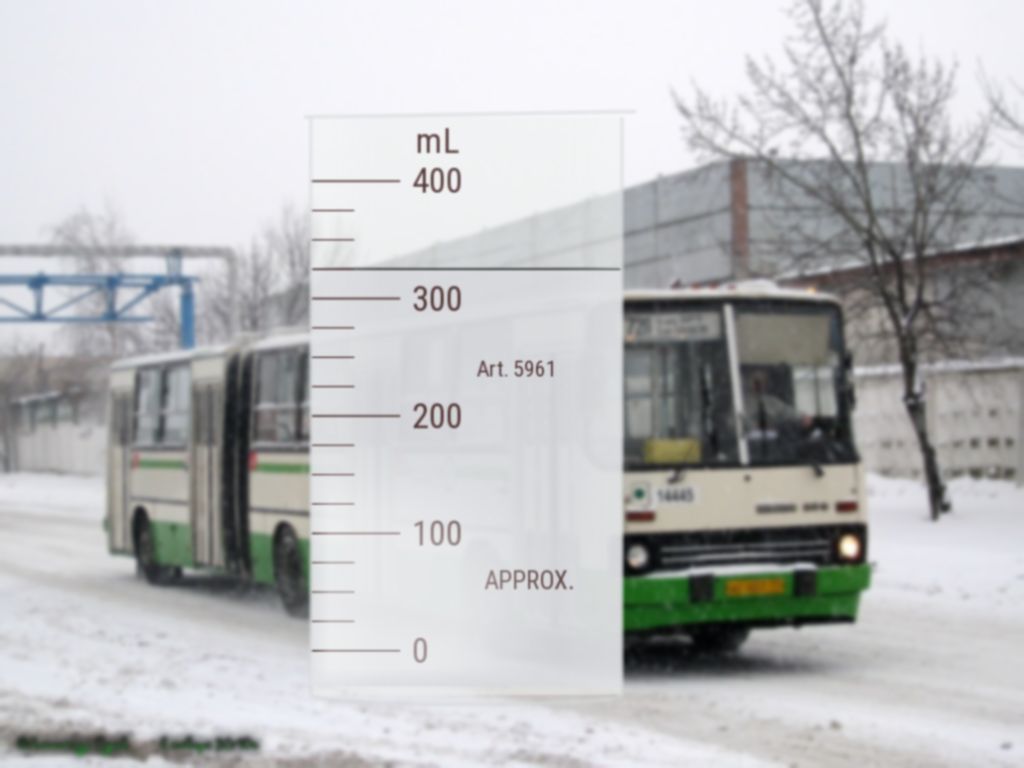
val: 325 mL
